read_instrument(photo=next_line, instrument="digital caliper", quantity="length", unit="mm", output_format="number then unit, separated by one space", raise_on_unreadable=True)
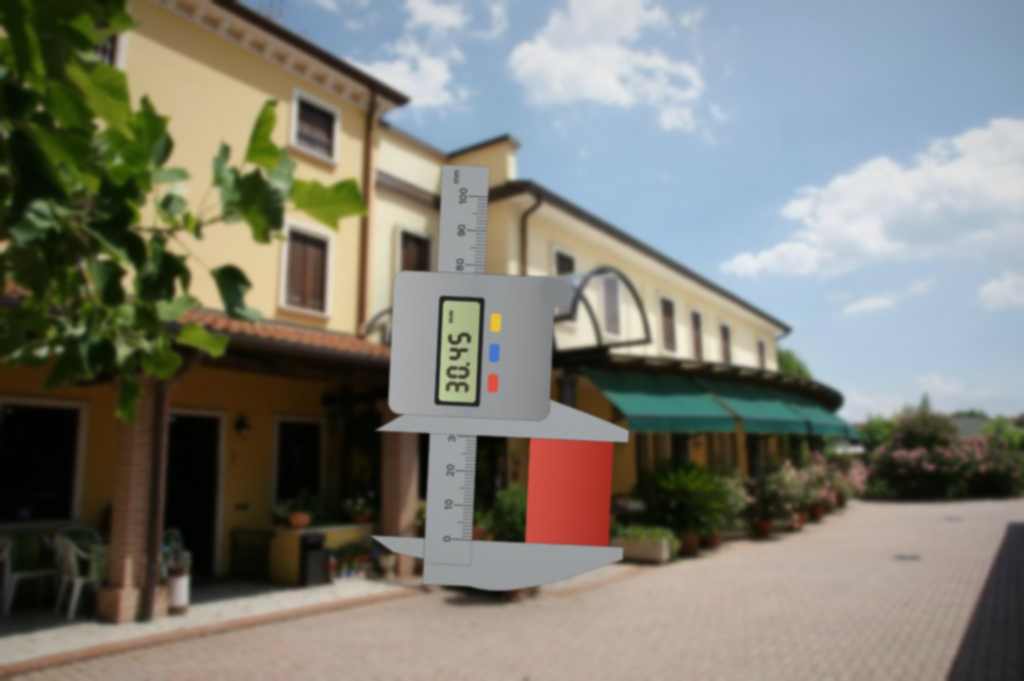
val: 30.45 mm
